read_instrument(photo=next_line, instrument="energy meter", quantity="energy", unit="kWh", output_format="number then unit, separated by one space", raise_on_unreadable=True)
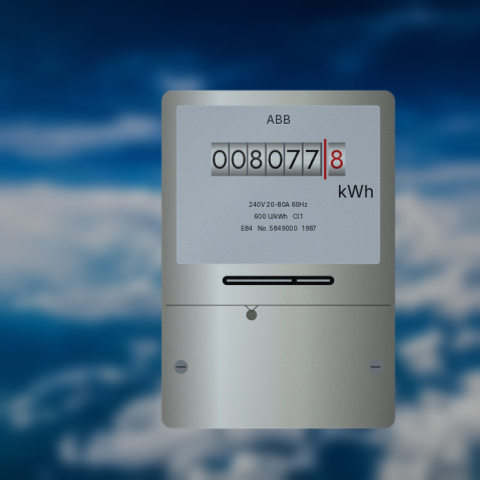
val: 8077.8 kWh
